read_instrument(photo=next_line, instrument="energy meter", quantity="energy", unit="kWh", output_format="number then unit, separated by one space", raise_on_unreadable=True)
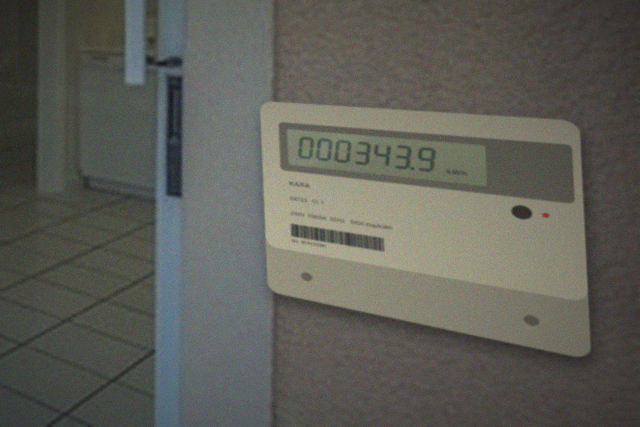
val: 343.9 kWh
